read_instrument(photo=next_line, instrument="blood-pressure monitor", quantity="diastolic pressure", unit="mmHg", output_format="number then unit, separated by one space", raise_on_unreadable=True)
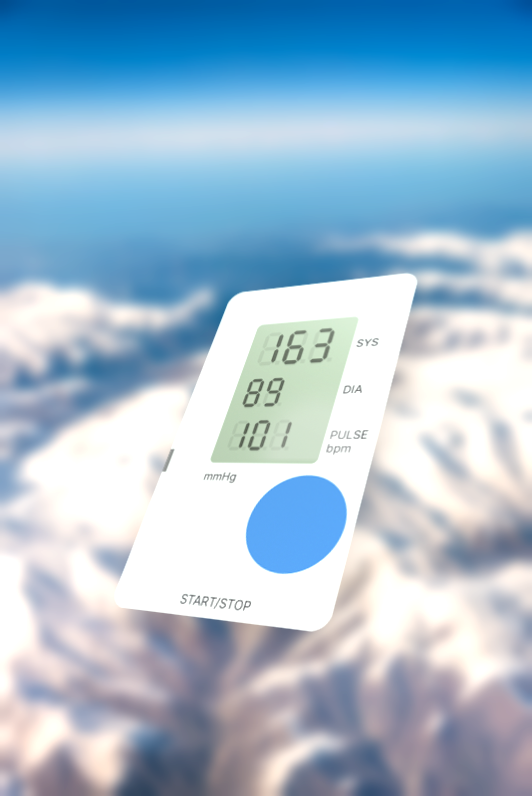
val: 89 mmHg
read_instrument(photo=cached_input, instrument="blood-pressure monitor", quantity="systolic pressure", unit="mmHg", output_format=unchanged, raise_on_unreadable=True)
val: 163 mmHg
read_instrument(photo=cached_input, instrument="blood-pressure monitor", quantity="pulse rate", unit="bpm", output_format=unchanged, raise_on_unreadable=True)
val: 101 bpm
